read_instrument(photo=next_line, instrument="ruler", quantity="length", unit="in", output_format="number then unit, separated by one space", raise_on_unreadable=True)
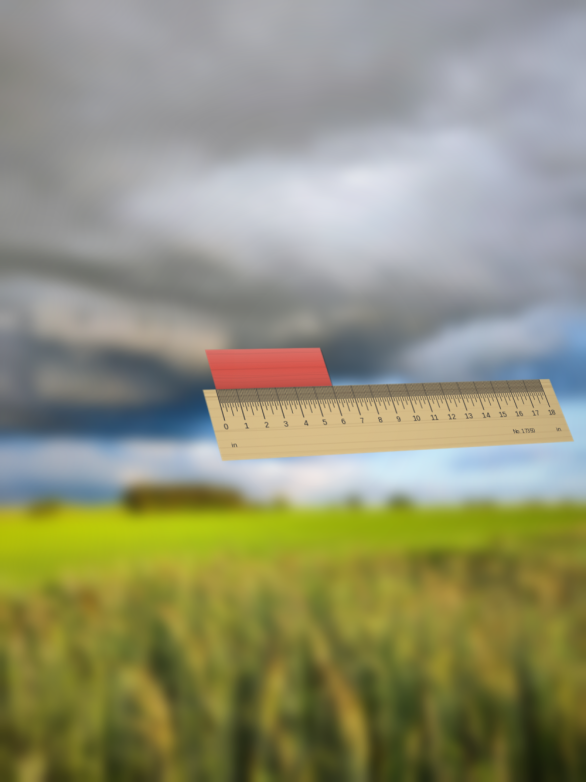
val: 6 in
